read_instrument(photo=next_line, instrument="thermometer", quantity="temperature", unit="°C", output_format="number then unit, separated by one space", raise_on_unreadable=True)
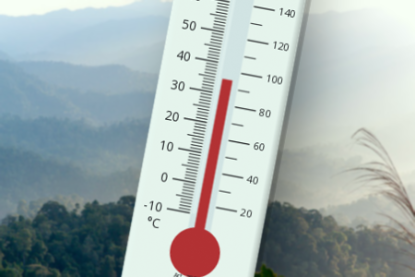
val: 35 °C
